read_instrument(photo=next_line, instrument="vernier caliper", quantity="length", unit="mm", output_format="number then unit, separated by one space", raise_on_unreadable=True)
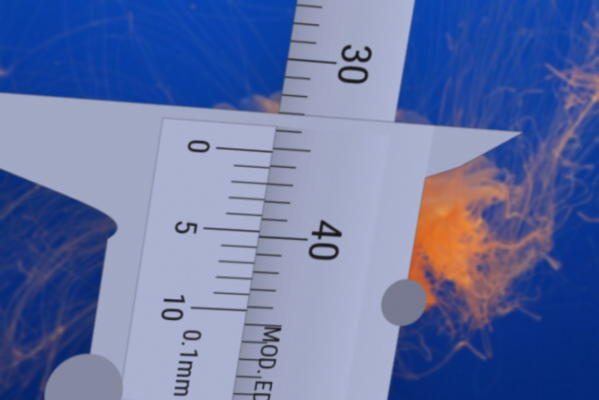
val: 35.2 mm
